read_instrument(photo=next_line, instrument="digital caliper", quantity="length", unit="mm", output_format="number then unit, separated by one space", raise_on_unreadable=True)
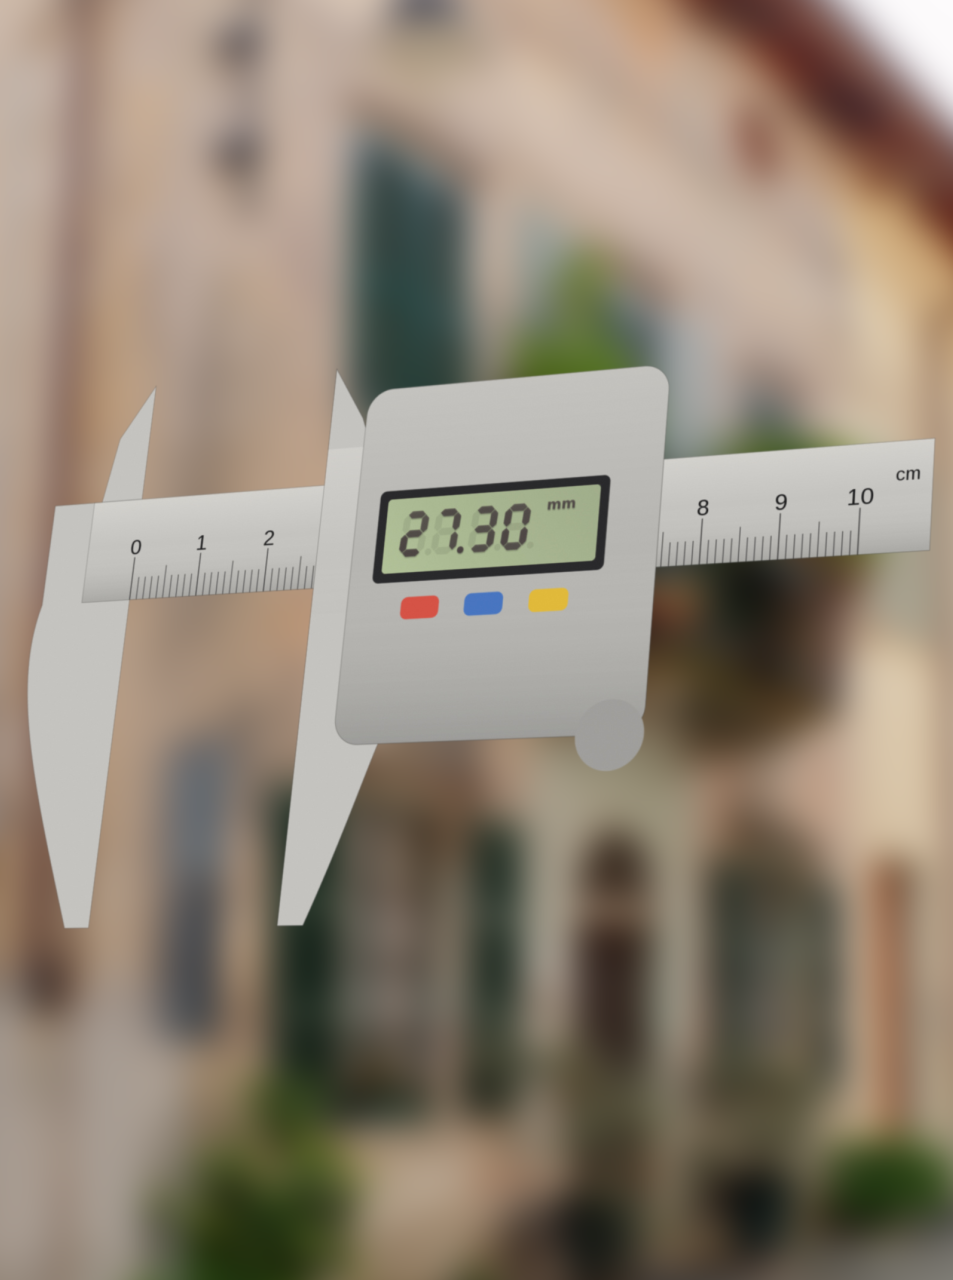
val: 27.30 mm
